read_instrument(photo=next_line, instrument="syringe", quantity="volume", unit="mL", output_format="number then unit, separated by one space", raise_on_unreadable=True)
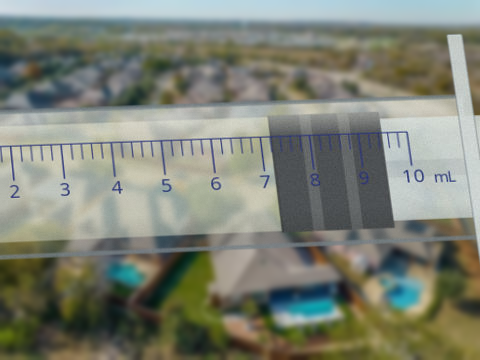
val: 7.2 mL
